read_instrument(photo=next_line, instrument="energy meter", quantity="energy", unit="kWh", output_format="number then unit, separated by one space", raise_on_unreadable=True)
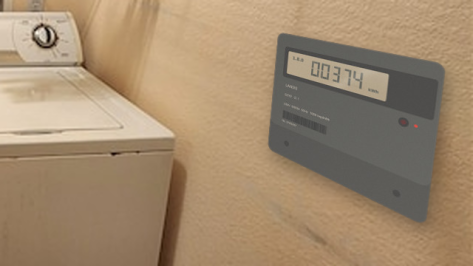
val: 374 kWh
